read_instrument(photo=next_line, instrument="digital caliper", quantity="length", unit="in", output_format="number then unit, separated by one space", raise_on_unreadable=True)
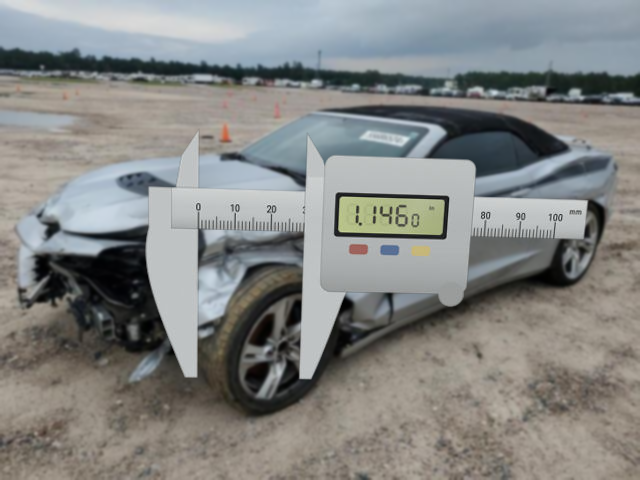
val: 1.1460 in
